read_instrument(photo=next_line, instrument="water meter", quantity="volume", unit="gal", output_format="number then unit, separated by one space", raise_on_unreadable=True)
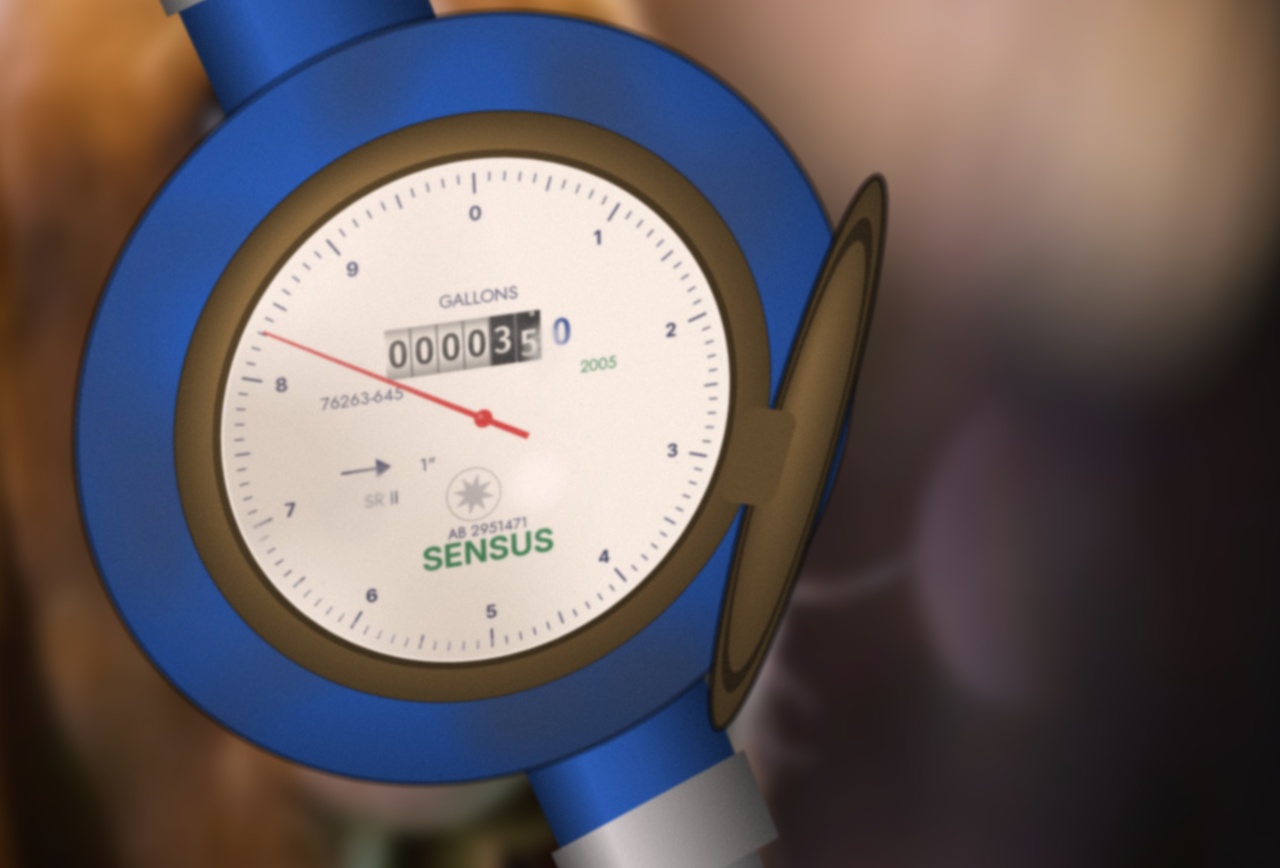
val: 348.3 gal
